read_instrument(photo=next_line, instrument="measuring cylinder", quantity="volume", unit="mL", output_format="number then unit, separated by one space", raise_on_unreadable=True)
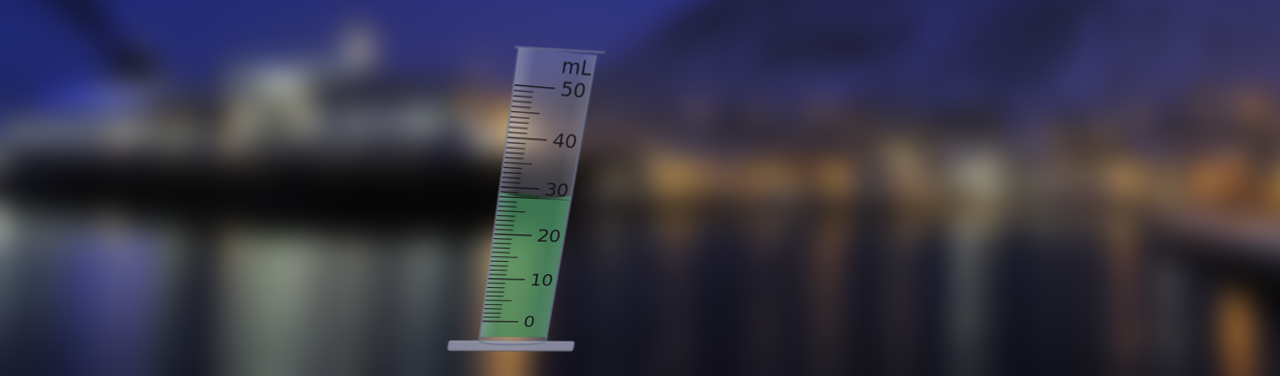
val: 28 mL
